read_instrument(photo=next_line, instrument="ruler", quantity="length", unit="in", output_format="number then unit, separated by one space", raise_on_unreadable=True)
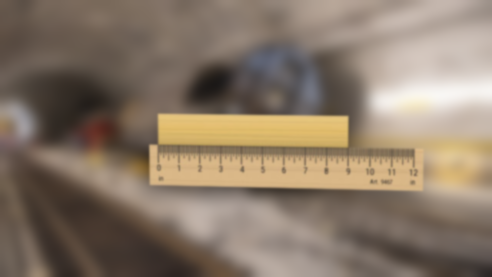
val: 9 in
